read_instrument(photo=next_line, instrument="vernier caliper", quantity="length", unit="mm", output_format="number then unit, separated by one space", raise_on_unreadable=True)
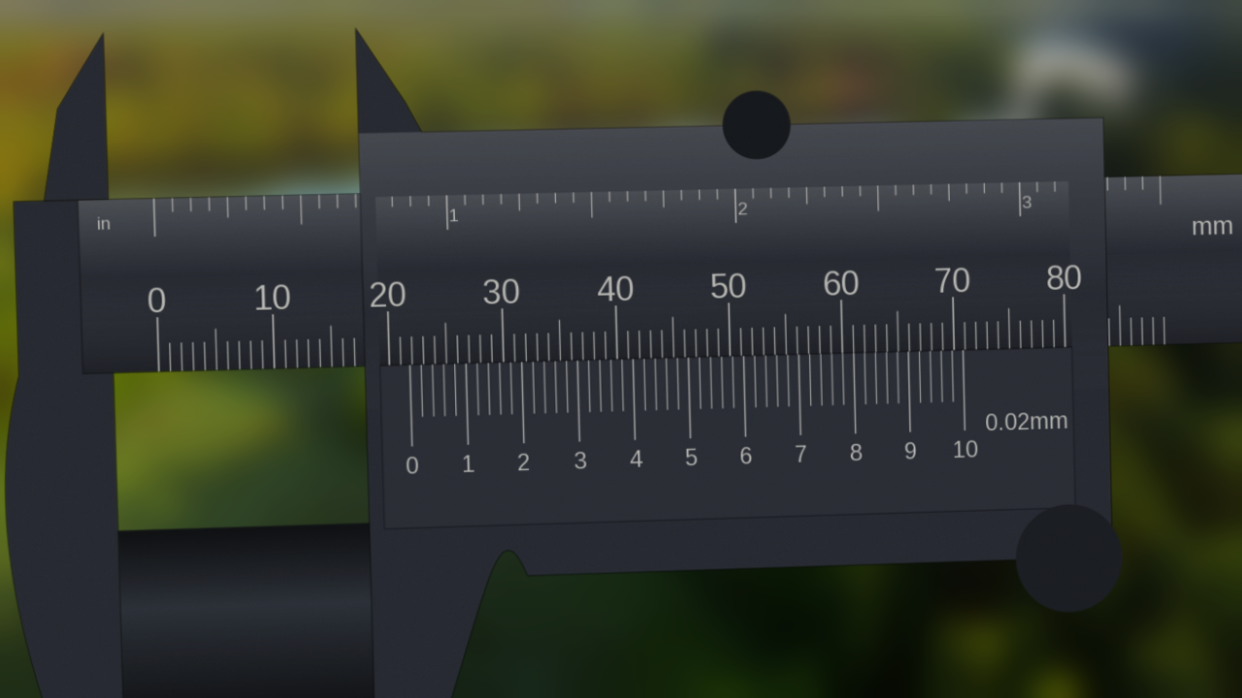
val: 21.8 mm
